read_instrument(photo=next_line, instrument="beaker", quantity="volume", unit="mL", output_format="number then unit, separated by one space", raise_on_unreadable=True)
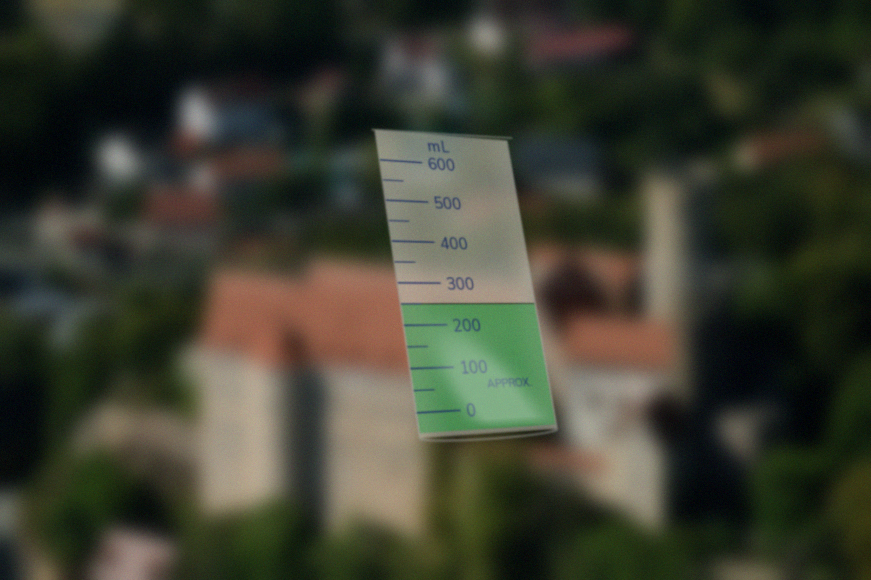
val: 250 mL
